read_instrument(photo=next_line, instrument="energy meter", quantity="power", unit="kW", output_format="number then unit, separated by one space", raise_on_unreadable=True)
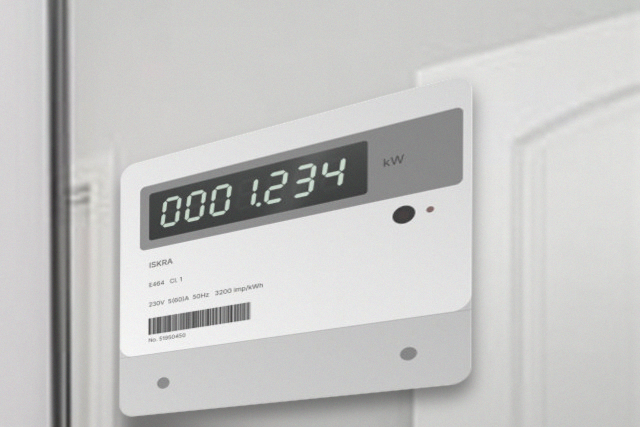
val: 1.234 kW
